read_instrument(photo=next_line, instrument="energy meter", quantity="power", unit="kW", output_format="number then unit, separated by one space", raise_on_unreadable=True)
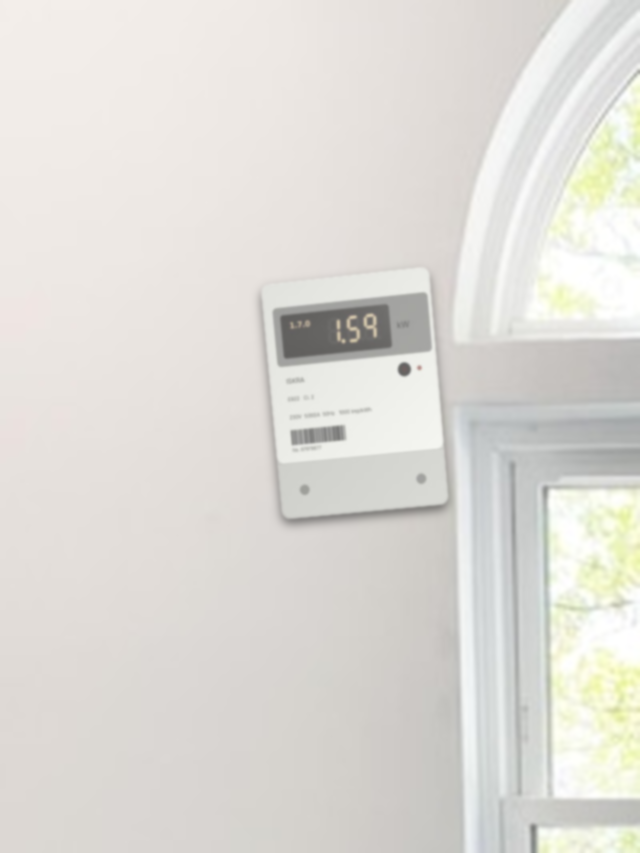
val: 1.59 kW
